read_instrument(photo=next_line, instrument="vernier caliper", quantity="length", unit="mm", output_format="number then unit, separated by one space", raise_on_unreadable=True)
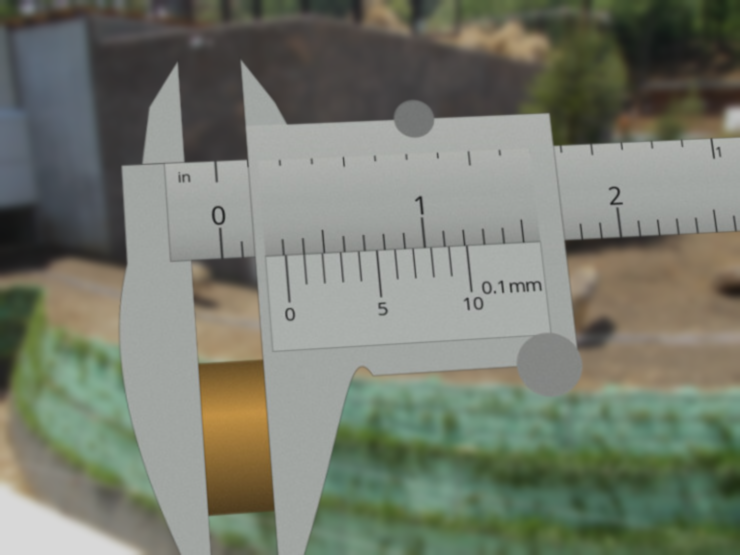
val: 3.1 mm
